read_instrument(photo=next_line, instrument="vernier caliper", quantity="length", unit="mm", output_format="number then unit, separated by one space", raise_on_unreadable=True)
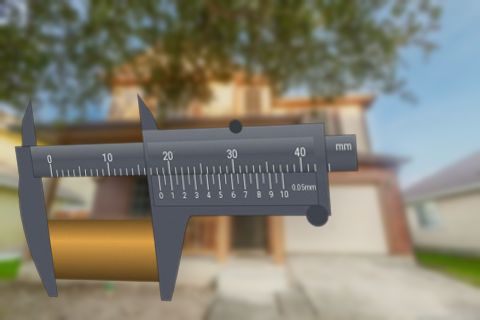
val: 18.2 mm
